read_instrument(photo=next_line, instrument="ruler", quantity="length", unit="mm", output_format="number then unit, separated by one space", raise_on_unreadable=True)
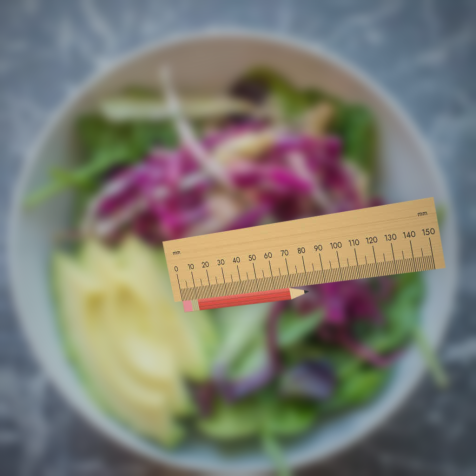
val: 80 mm
